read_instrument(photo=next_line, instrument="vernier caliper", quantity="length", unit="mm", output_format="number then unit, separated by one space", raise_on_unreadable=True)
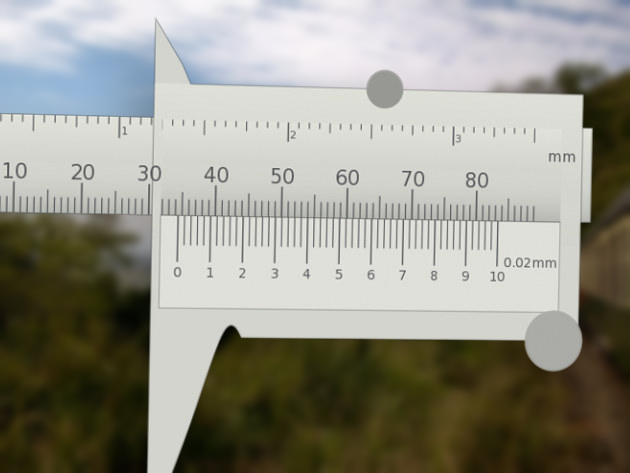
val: 34.4 mm
